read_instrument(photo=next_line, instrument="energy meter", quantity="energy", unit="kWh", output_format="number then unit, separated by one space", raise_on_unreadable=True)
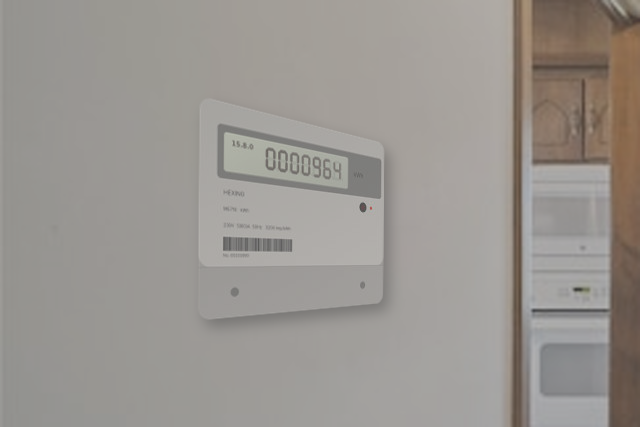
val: 964 kWh
